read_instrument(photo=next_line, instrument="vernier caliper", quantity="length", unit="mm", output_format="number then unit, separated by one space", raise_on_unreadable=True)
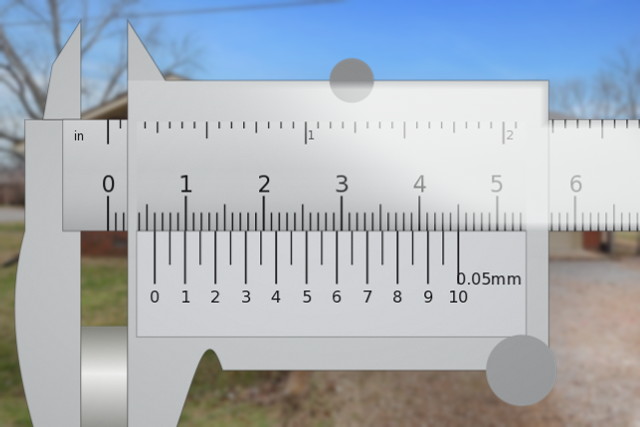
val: 6.0 mm
